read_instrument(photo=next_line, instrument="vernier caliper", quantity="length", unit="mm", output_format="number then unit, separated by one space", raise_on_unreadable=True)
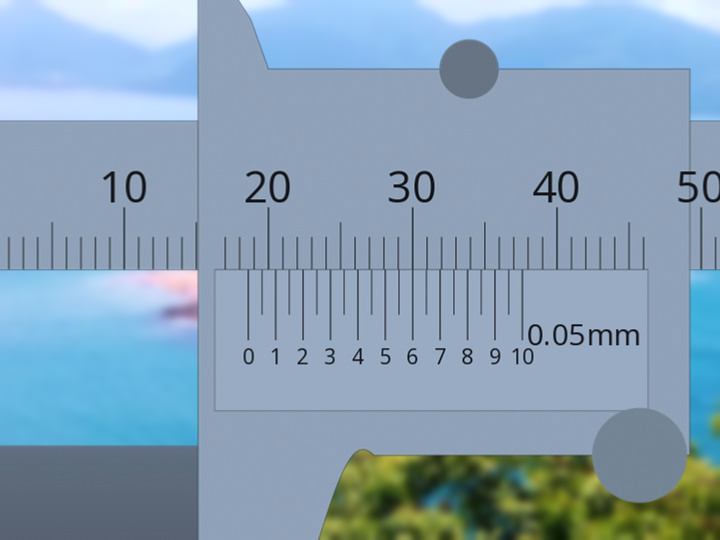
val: 18.6 mm
